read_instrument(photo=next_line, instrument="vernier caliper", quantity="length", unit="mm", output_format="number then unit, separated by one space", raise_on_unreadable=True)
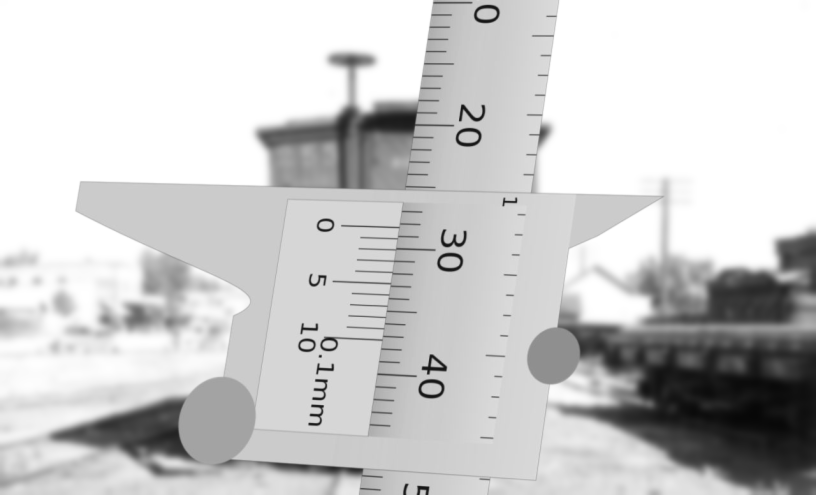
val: 28.3 mm
